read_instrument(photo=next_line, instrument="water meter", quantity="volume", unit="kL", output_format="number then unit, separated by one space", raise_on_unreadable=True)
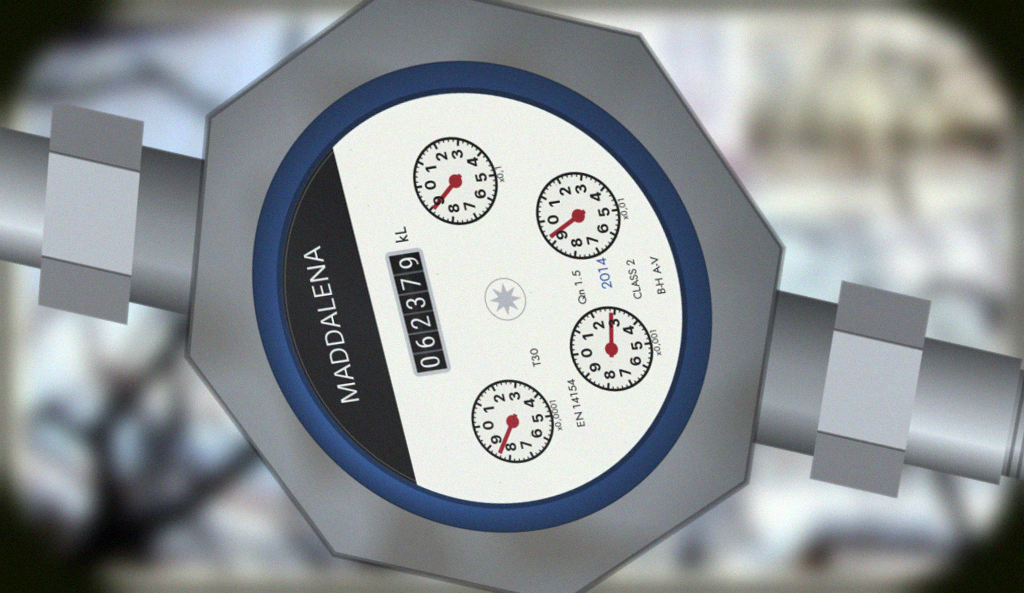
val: 62378.8928 kL
